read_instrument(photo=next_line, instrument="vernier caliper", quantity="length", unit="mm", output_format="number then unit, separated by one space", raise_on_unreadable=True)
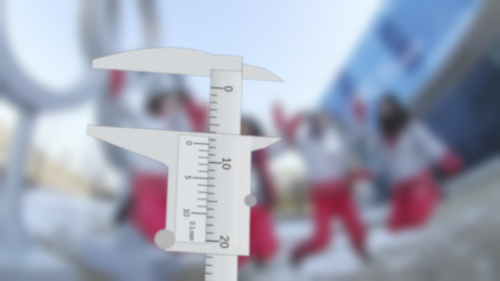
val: 7.6 mm
